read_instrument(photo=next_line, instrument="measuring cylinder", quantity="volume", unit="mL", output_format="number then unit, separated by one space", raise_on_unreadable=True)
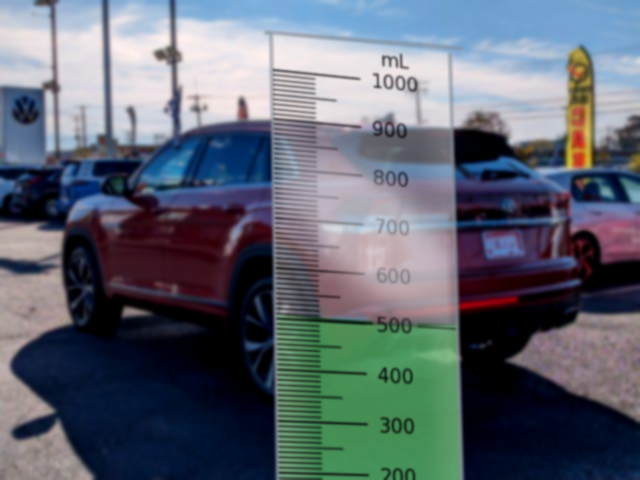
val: 500 mL
